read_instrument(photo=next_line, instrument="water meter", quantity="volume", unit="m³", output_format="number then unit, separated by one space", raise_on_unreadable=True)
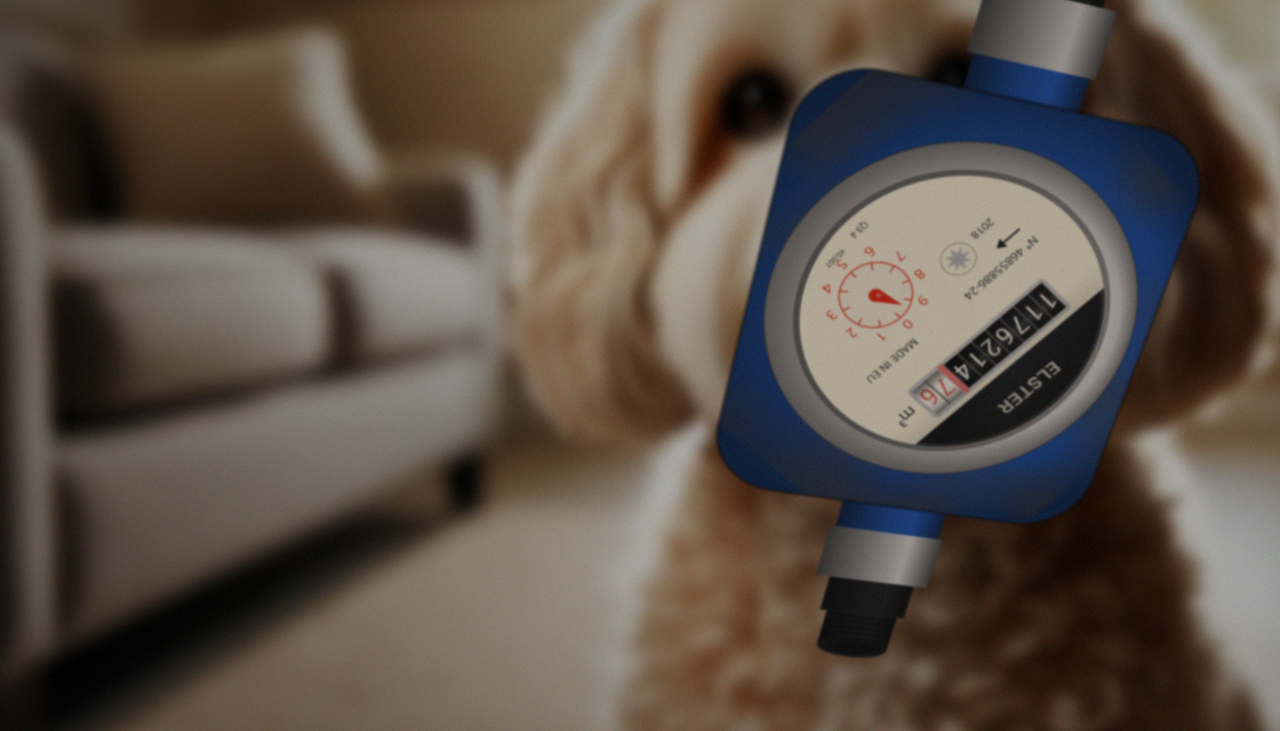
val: 1176214.759 m³
